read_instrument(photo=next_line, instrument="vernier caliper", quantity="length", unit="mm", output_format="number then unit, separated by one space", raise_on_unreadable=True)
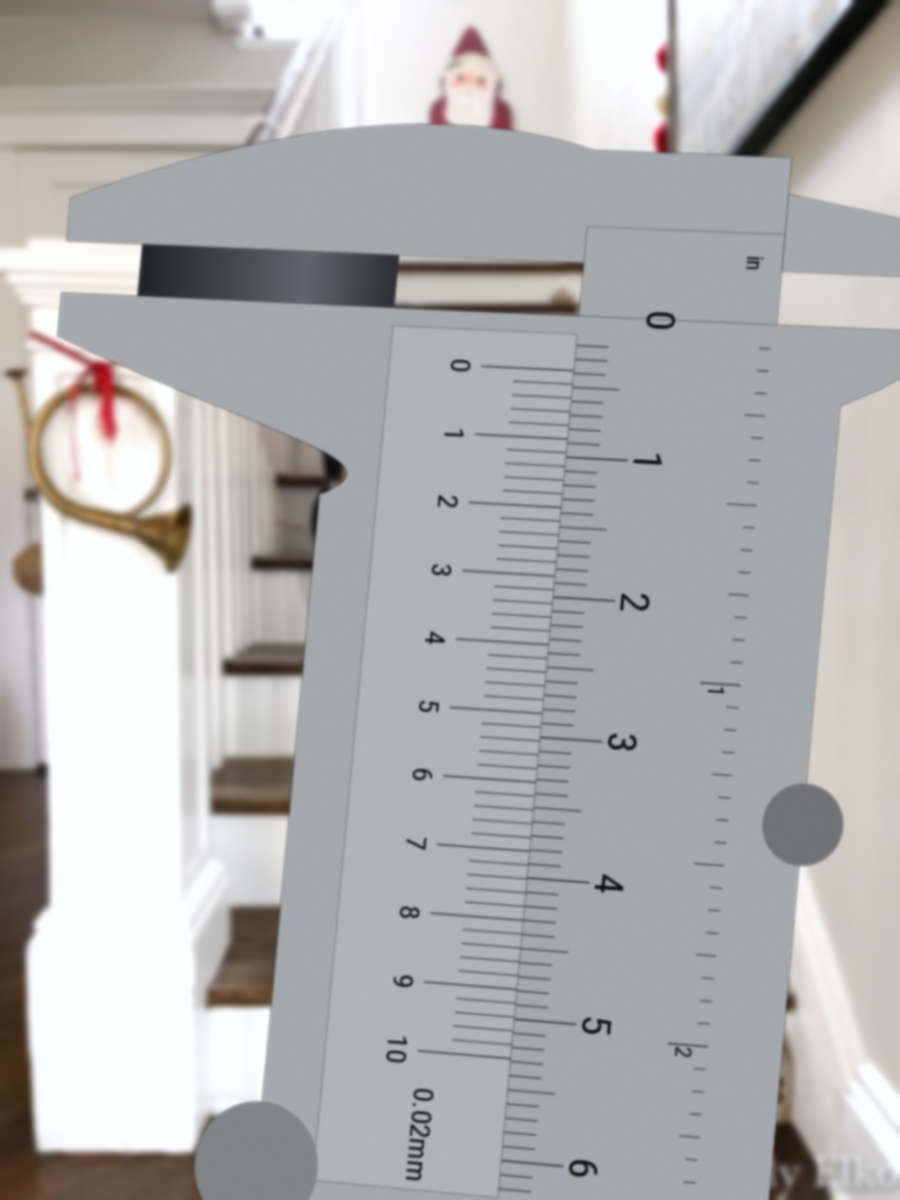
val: 3.8 mm
